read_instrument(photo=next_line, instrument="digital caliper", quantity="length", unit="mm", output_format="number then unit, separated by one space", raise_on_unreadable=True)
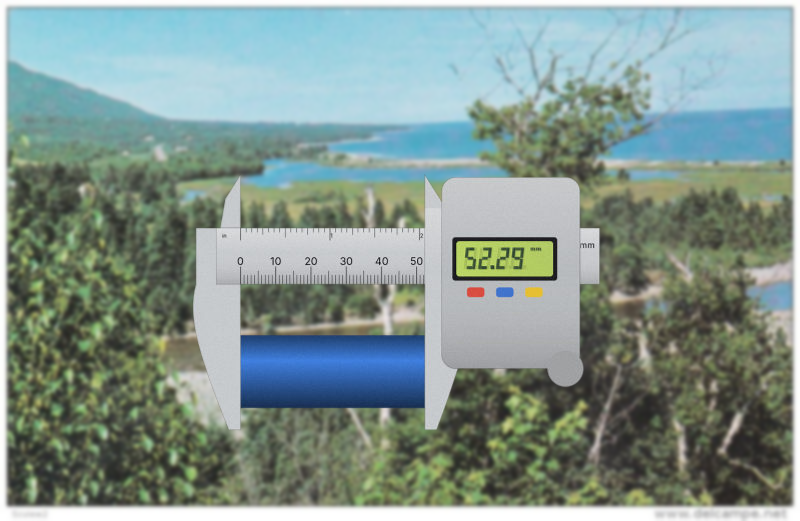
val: 52.29 mm
